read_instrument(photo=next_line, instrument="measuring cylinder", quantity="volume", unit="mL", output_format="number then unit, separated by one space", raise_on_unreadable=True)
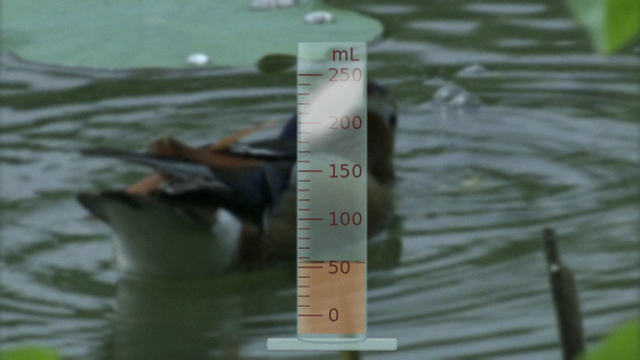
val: 55 mL
